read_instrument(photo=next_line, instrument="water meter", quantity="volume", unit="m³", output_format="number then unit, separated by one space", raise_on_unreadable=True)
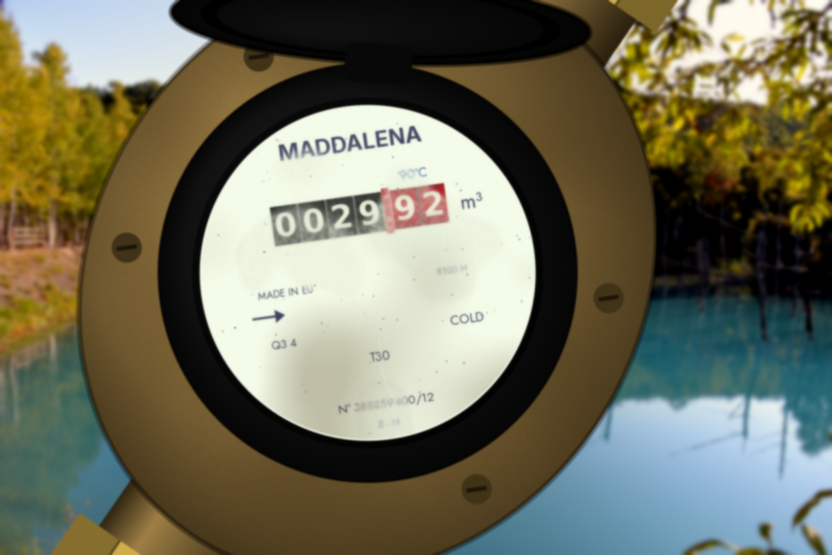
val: 29.92 m³
